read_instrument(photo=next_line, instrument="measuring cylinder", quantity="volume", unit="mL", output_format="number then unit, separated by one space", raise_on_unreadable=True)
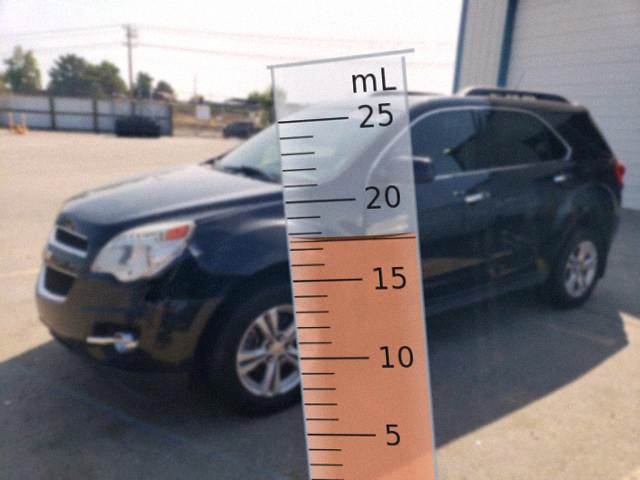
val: 17.5 mL
